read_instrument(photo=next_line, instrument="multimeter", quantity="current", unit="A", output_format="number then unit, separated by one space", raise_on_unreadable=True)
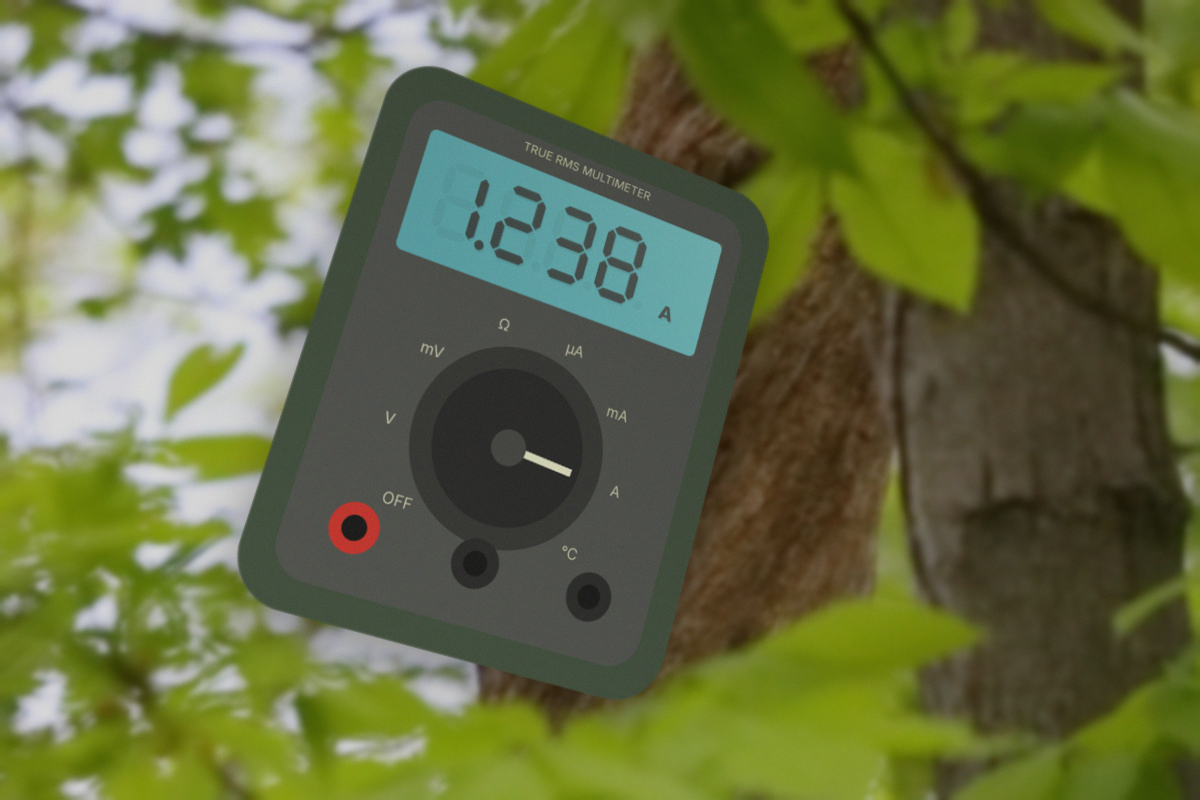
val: 1.238 A
